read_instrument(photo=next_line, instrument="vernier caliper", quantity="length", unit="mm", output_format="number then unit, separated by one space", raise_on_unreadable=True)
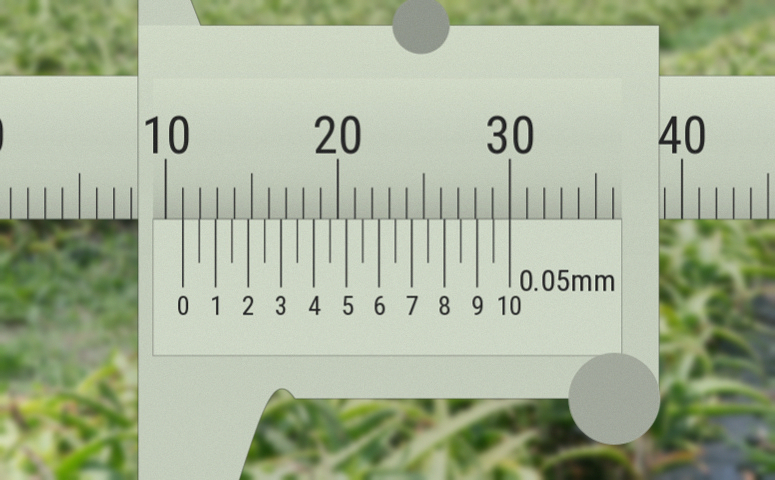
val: 11.0 mm
